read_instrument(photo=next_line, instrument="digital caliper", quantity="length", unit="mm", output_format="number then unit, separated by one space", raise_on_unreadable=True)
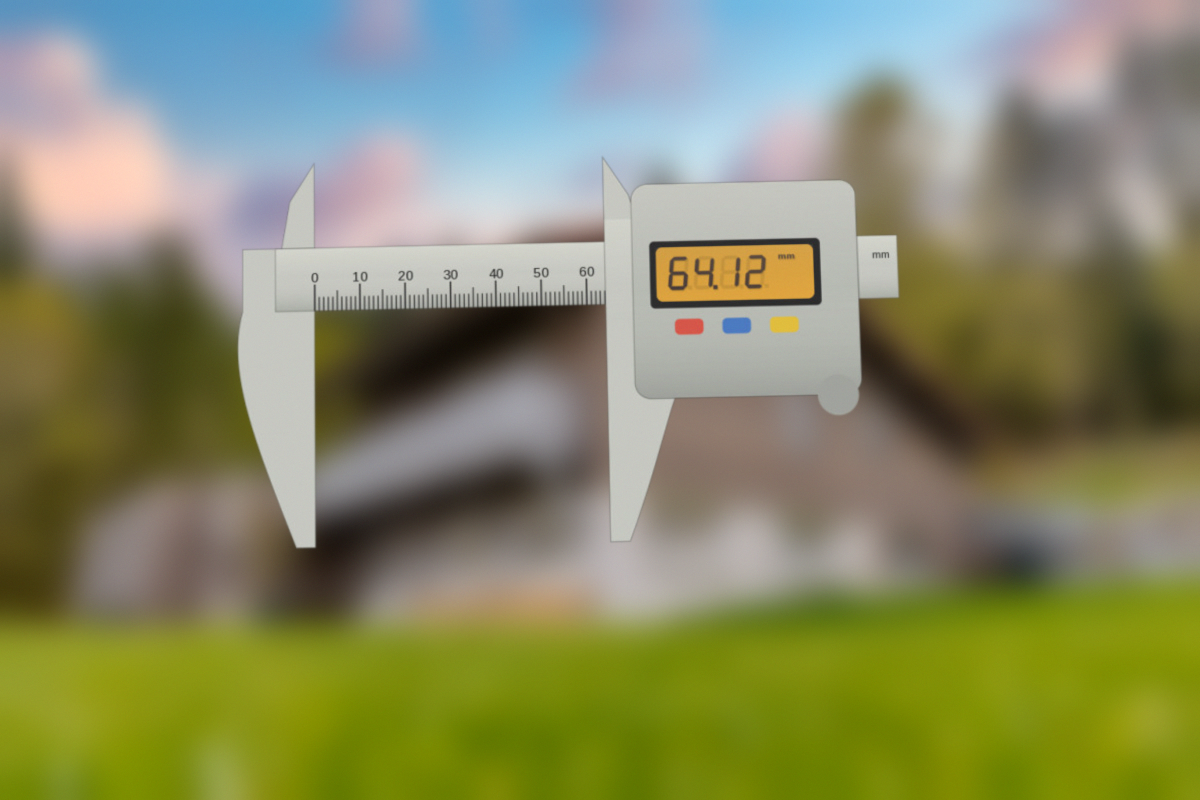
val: 64.12 mm
